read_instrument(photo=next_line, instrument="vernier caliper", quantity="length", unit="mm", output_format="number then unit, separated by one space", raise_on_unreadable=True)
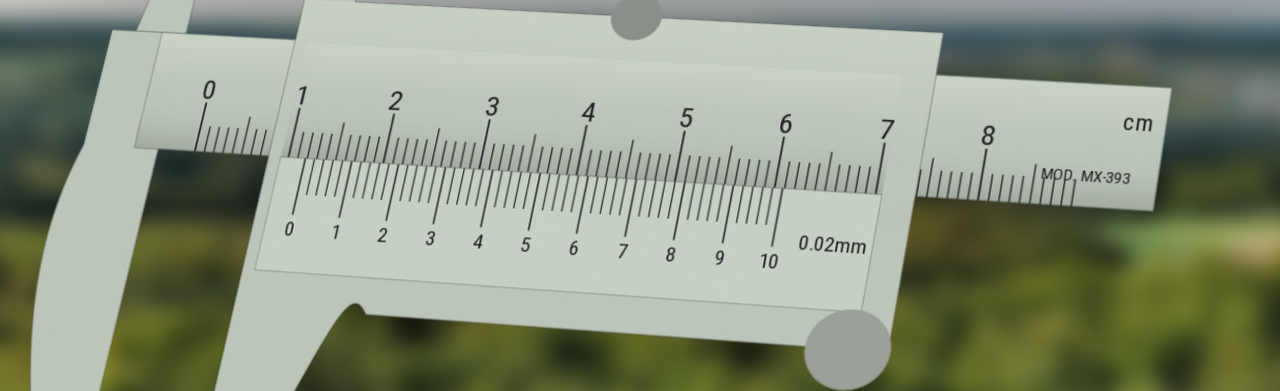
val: 11.8 mm
